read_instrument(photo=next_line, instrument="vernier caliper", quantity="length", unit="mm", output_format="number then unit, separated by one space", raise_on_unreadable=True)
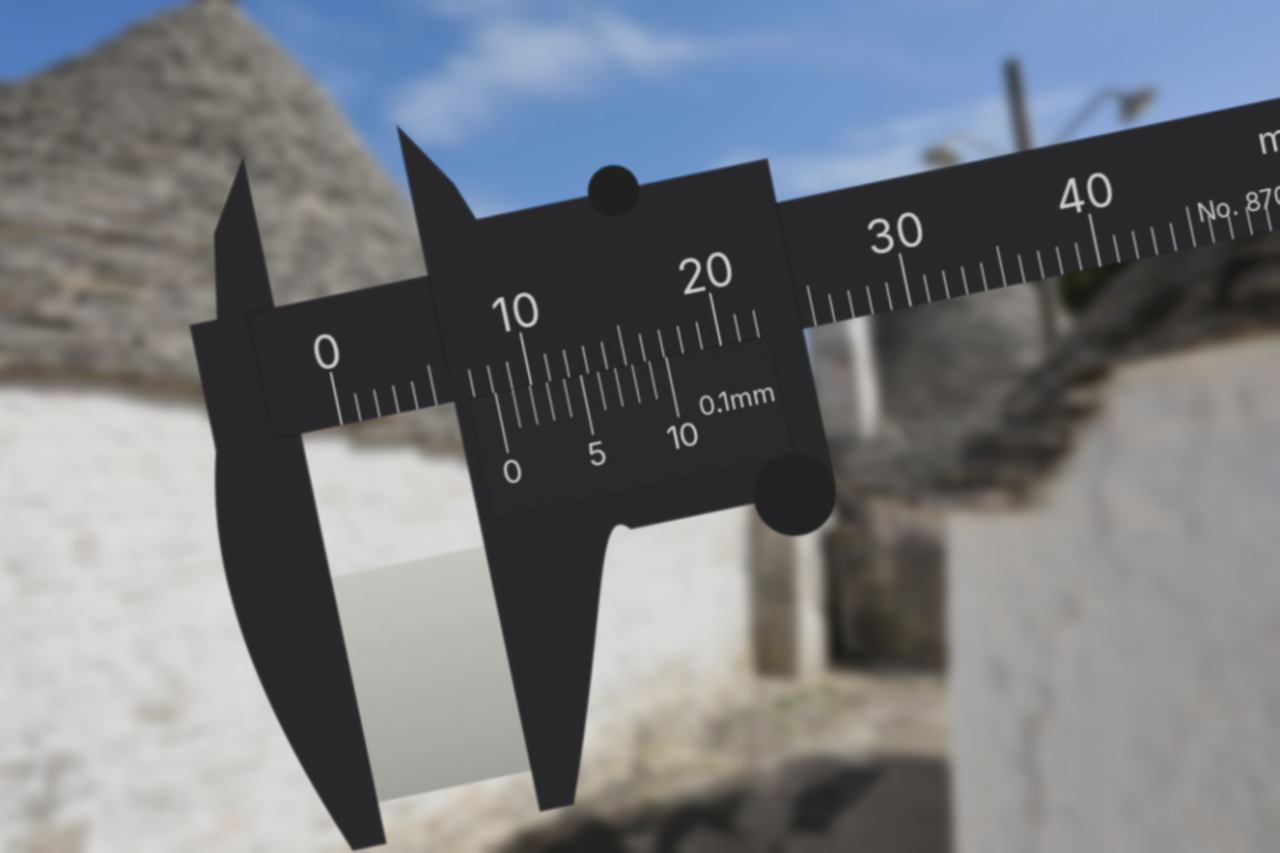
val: 8.1 mm
